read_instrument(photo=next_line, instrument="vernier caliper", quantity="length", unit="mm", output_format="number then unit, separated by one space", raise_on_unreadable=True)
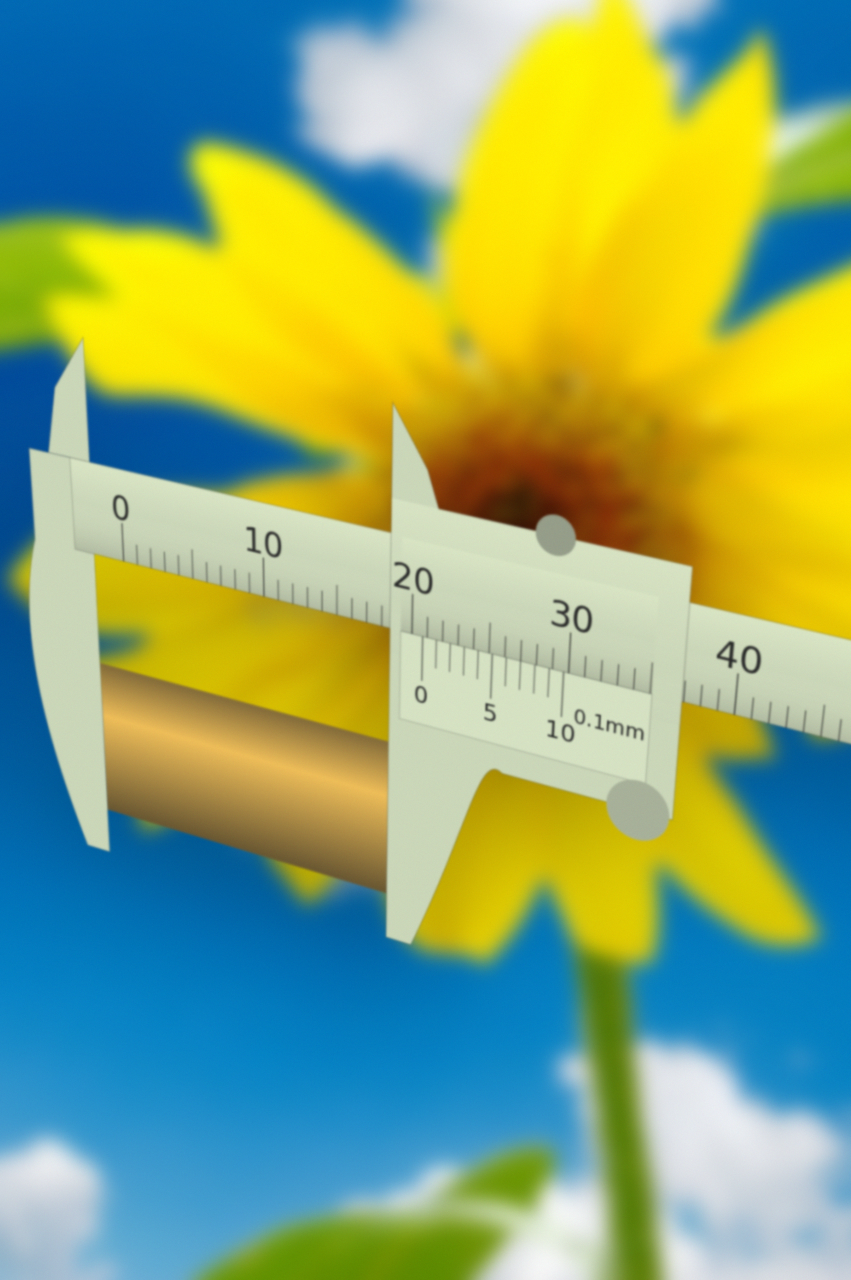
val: 20.7 mm
